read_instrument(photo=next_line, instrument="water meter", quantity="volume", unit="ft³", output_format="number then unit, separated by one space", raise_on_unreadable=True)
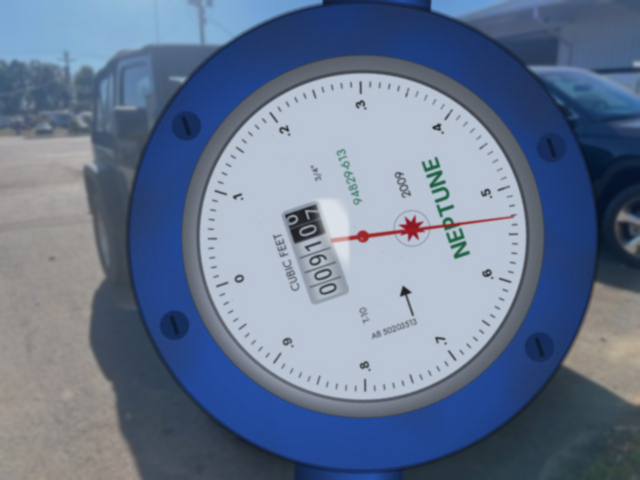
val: 9106.53 ft³
